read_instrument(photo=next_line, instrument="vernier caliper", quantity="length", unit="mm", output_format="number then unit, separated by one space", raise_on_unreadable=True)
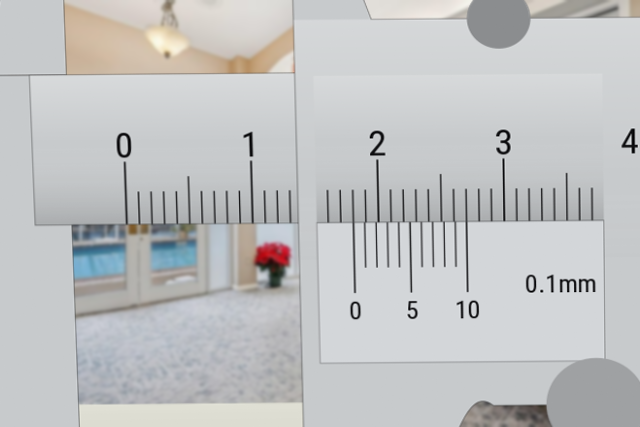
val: 18.0 mm
